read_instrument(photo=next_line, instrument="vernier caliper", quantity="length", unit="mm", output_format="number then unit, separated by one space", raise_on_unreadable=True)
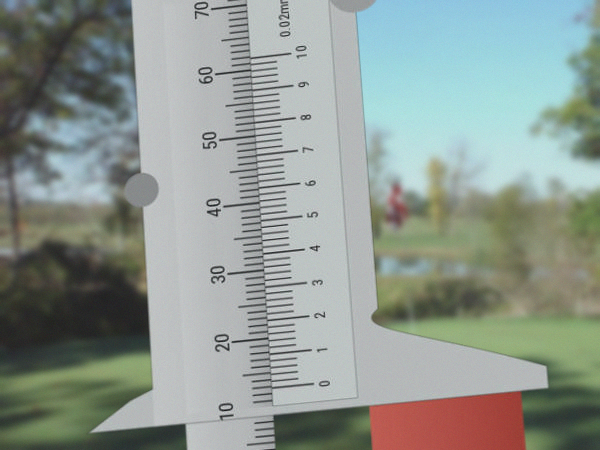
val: 12.8 mm
